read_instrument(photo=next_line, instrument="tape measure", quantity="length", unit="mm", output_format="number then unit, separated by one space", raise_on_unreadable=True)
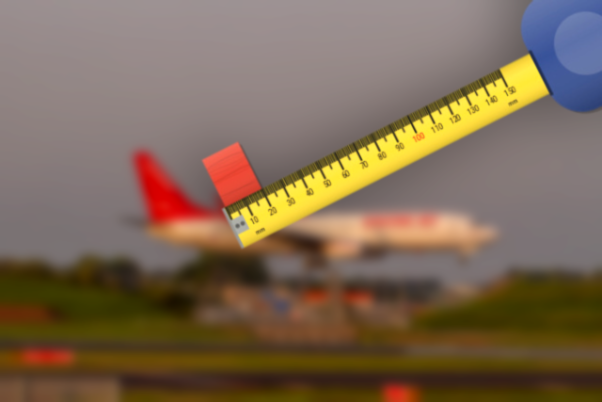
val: 20 mm
